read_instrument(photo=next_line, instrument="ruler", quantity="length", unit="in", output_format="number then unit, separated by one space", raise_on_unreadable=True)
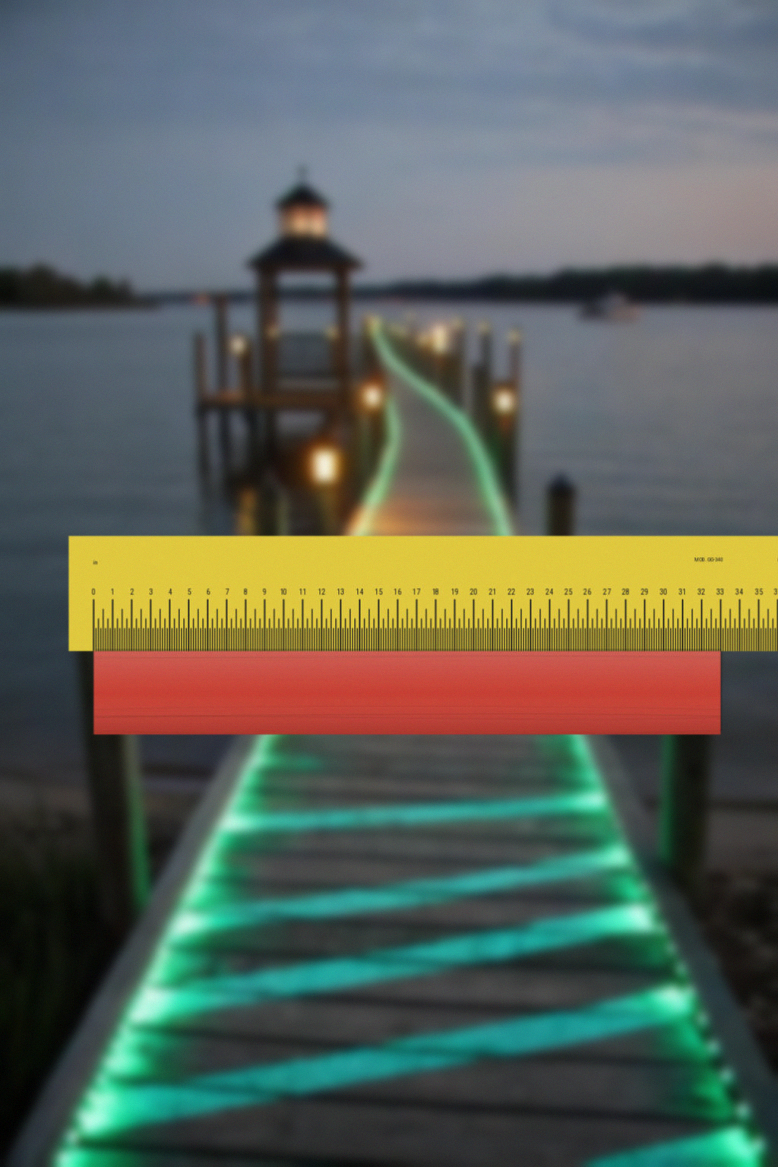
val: 33 in
